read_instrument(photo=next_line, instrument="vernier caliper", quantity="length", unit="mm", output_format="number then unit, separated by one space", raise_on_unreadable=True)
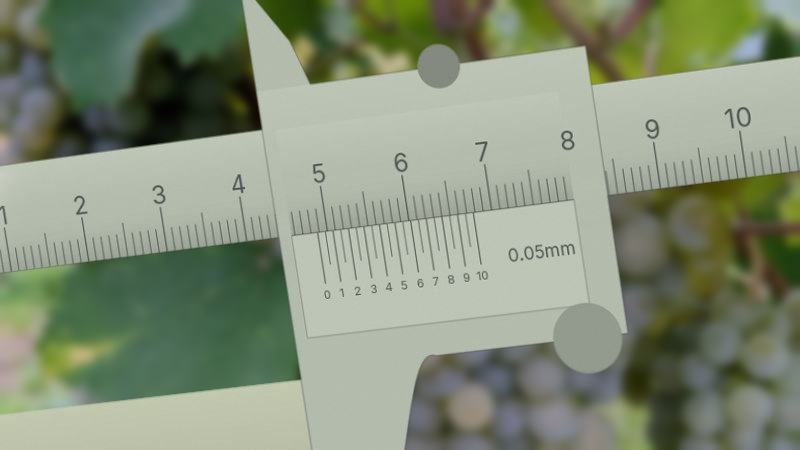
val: 48.8 mm
